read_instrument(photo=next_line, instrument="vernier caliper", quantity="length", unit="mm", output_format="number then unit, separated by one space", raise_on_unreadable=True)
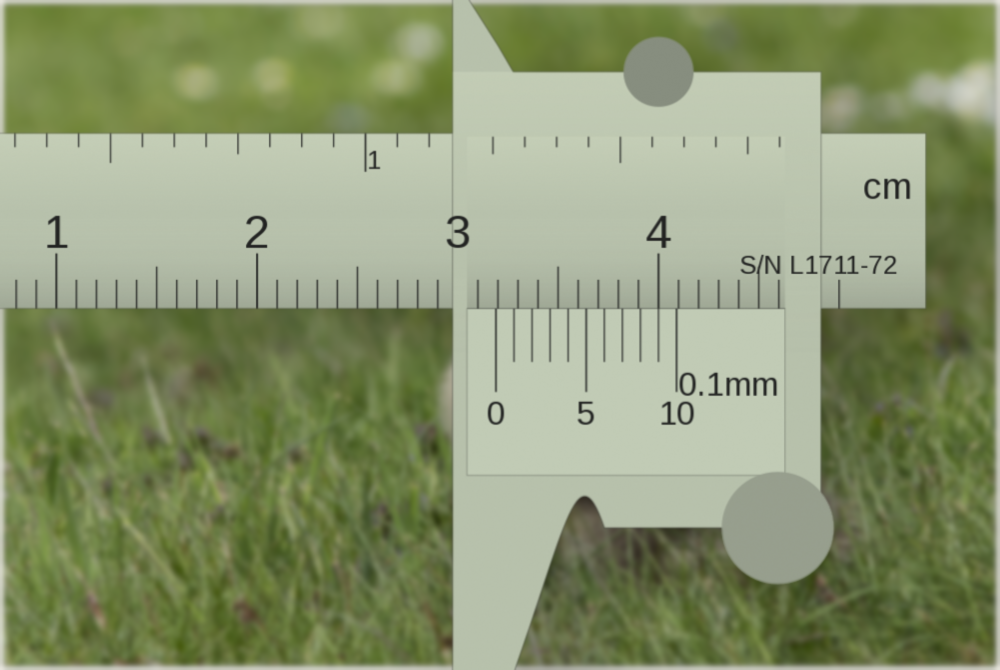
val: 31.9 mm
